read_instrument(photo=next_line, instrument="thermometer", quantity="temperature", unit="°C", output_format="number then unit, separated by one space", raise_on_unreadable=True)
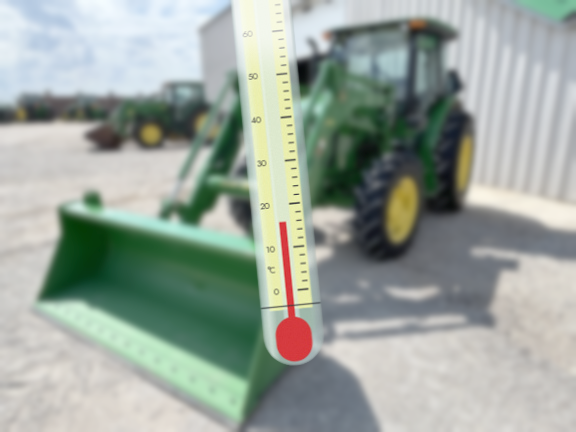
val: 16 °C
